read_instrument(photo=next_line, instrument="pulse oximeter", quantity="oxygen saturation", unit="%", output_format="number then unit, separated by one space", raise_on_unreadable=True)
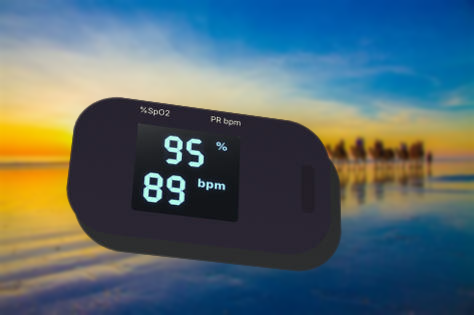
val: 95 %
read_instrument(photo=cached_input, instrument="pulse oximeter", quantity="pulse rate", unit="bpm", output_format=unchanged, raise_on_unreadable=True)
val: 89 bpm
